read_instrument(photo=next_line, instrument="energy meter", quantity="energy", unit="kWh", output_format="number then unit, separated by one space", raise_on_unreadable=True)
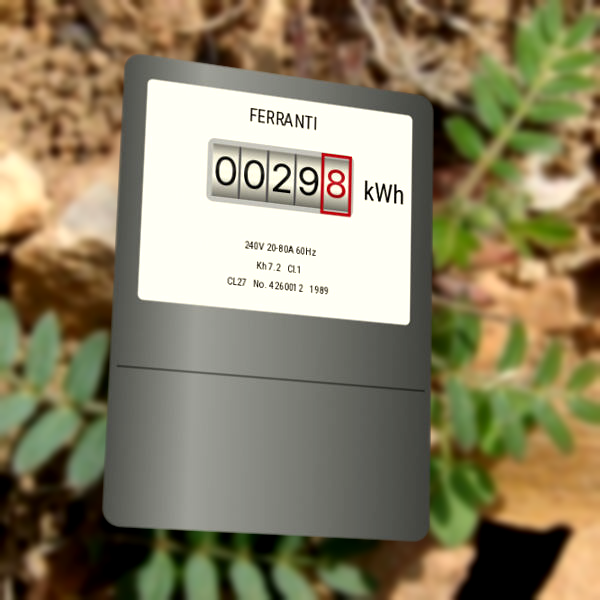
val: 29.8 kWh
